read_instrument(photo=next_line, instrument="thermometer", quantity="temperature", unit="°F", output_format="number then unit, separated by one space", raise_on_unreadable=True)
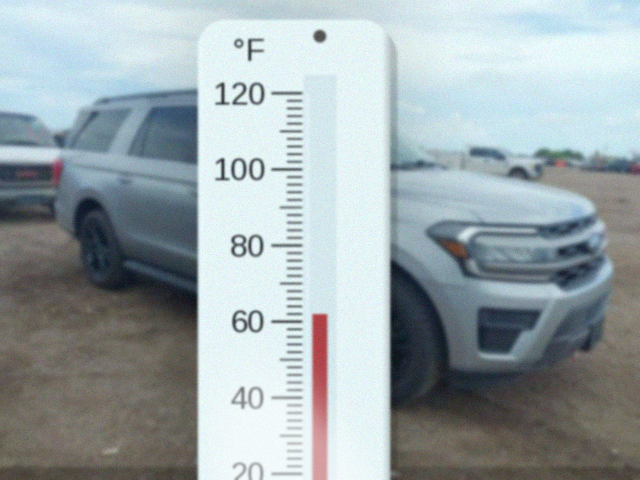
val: 62 °F
